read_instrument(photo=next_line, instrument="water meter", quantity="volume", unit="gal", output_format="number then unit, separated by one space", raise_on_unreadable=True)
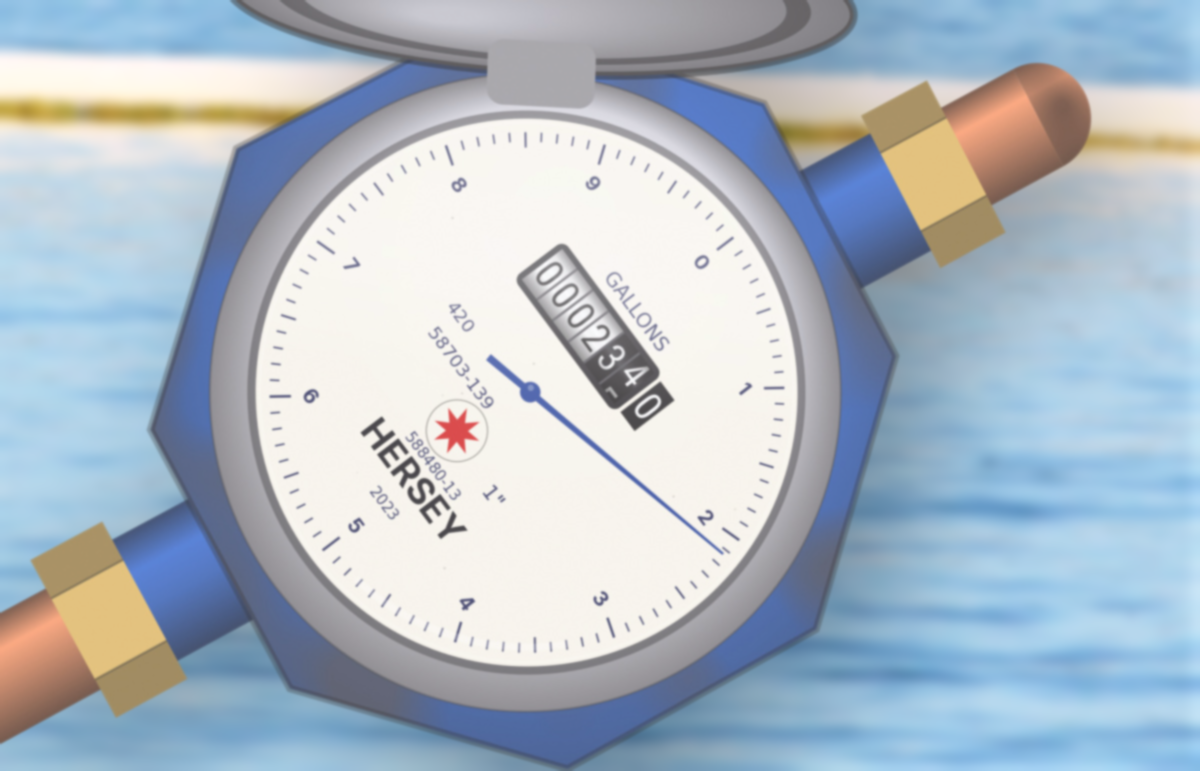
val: 2342.1 gal
